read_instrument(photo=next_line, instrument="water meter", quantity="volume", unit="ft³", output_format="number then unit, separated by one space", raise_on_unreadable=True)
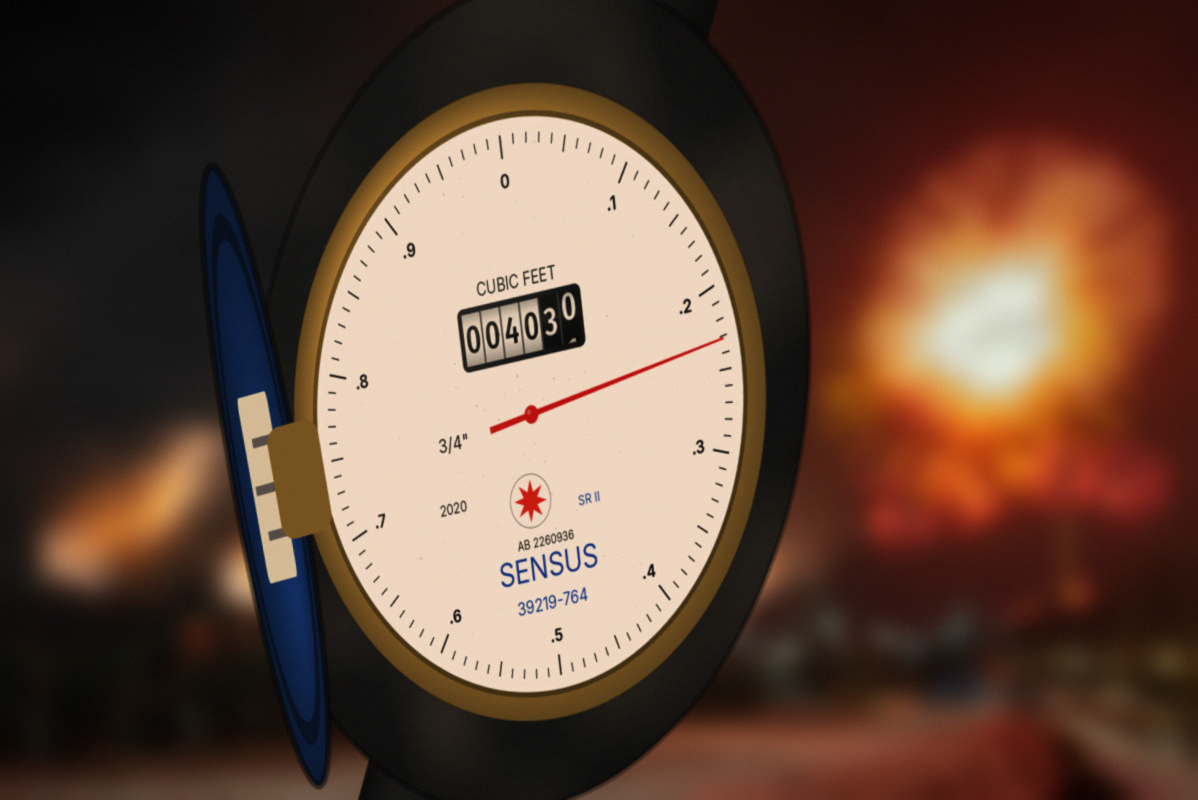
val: 4030.23 ft³
